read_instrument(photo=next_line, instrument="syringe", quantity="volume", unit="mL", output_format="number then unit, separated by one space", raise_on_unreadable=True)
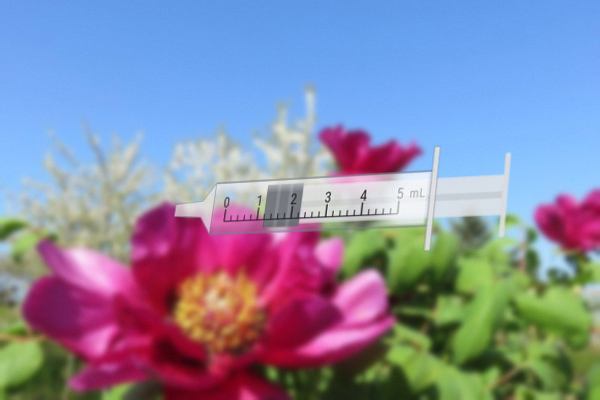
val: 1.2 mL
